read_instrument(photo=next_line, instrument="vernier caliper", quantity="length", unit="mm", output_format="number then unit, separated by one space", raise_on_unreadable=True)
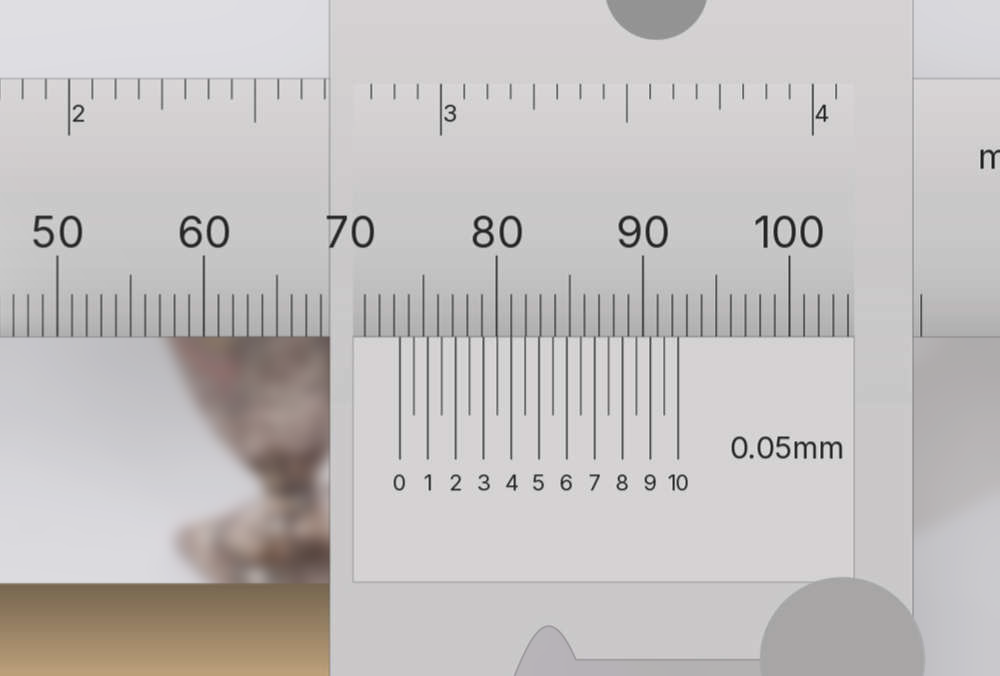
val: 73.4 mm
